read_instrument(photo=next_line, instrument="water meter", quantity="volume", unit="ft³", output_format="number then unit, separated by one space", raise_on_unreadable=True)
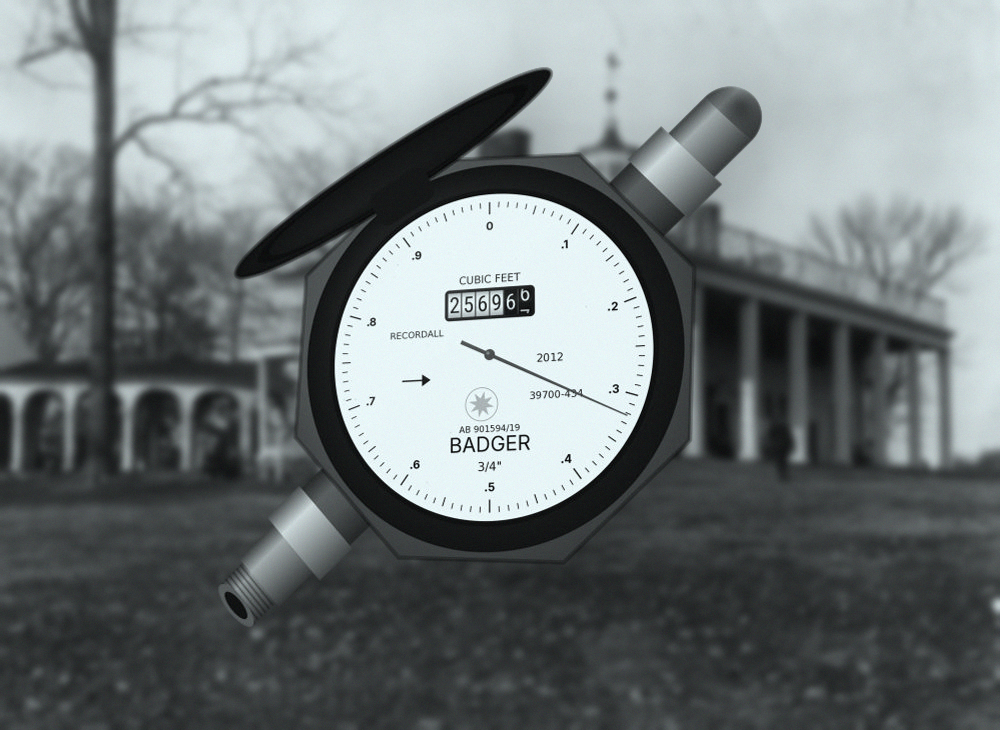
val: 256966.32 ft³
